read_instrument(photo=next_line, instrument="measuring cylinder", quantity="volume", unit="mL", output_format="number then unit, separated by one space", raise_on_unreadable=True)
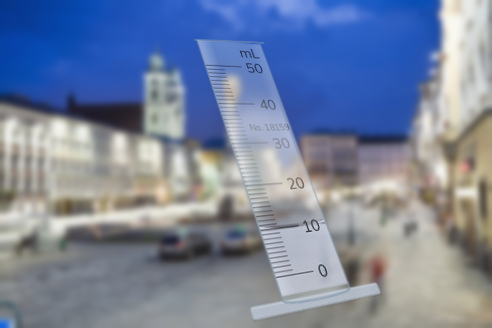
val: 10 mL
